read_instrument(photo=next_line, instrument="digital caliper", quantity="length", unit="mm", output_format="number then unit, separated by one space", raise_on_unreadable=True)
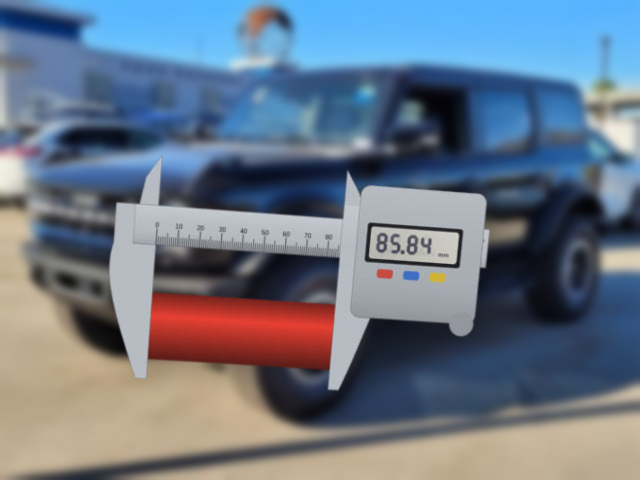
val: 85.84 mm
